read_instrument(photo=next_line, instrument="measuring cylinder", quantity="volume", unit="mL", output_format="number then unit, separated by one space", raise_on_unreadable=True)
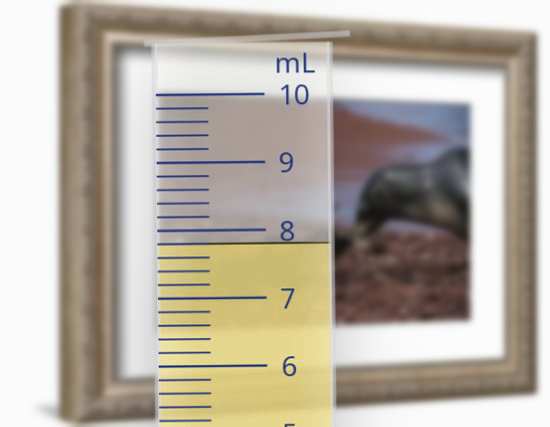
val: 7.8 mL
